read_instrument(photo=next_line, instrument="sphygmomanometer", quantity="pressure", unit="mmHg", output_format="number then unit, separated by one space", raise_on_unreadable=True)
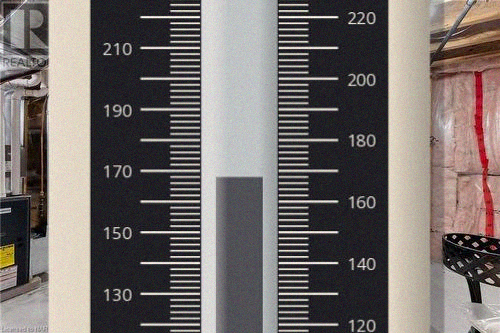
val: 168 mmHg
